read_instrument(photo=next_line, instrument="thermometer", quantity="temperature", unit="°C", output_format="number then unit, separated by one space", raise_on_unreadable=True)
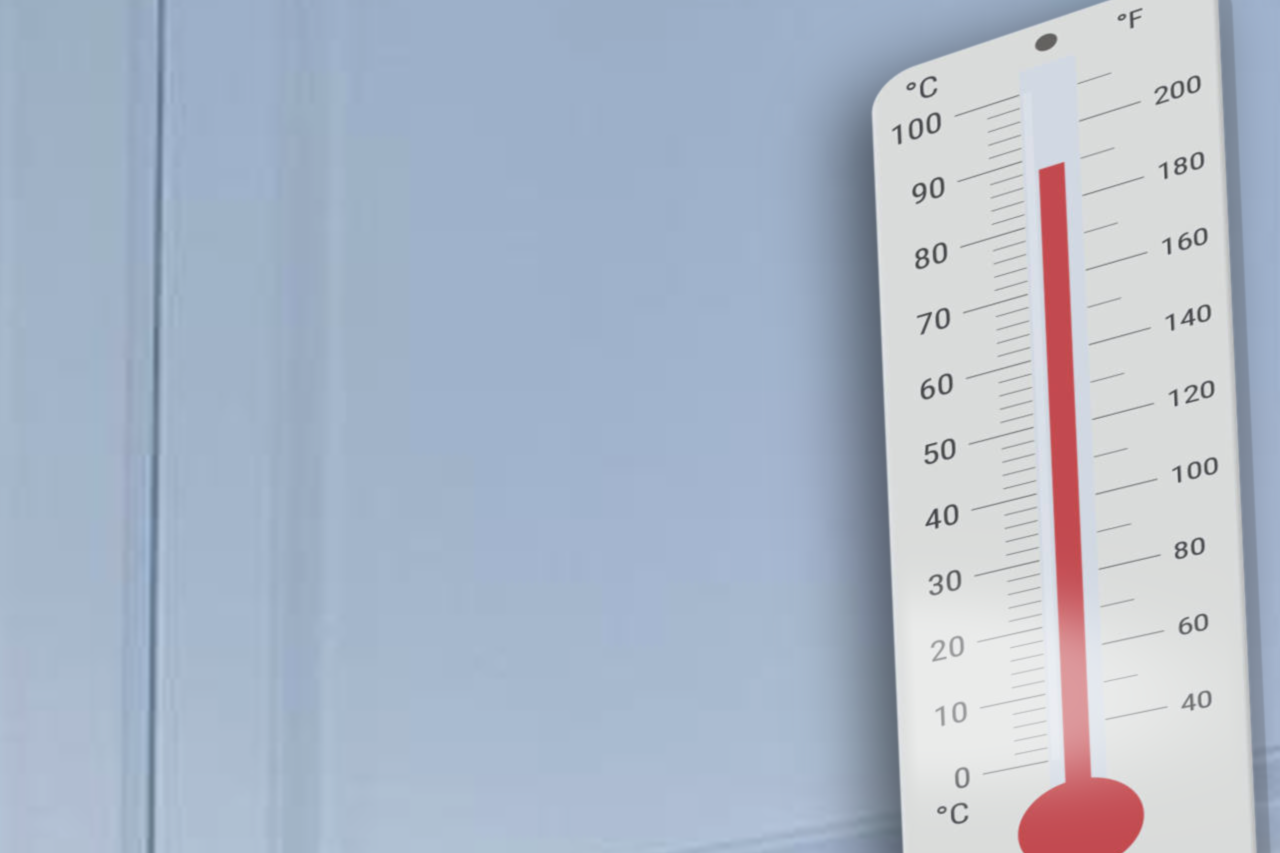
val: 88 °C
